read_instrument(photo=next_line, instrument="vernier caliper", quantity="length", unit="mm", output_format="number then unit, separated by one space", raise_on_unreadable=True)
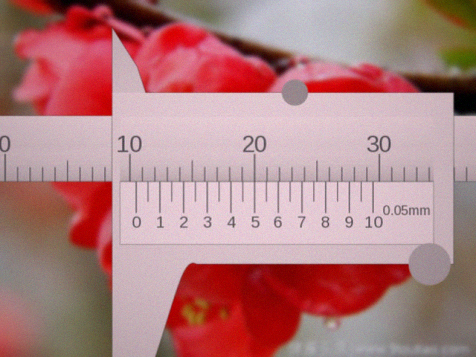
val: 10.5 mm
